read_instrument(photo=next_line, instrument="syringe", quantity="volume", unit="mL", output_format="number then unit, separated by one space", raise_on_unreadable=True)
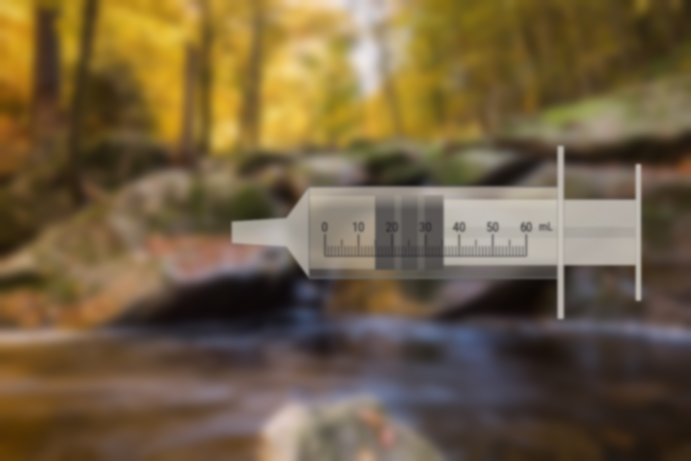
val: 15 mL
